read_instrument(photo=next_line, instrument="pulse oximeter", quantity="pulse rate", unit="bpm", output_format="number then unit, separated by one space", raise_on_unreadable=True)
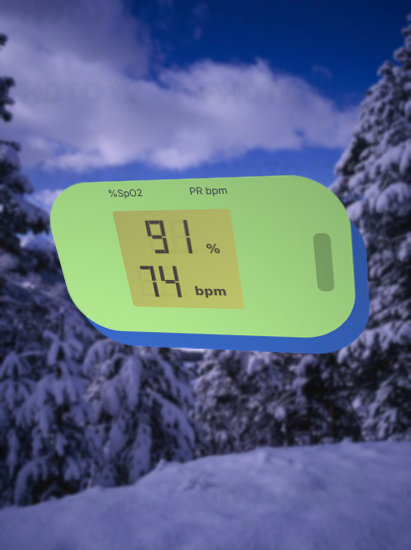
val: 74 bpm
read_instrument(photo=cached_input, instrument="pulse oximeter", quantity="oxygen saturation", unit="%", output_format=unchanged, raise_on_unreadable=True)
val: 91 %
